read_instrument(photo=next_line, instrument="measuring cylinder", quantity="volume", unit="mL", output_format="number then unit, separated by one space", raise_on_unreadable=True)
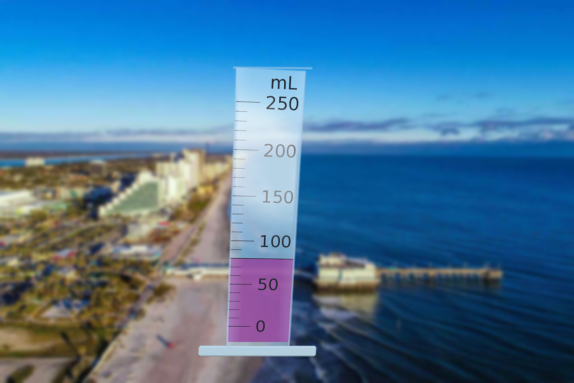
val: 80 mL
